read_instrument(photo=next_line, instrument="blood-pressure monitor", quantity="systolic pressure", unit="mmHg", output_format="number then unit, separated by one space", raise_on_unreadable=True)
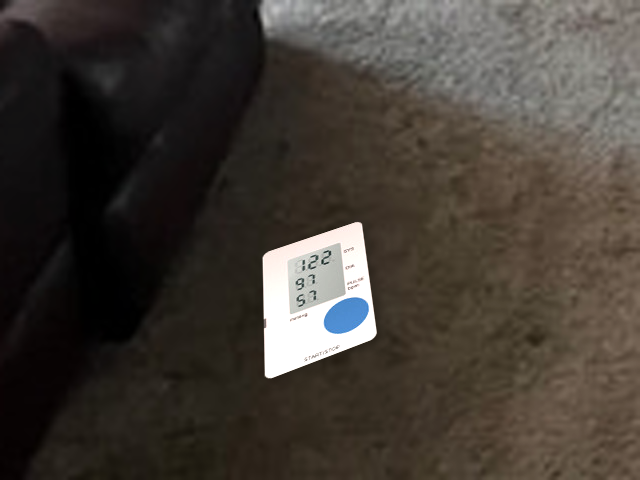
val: 122 mmHg
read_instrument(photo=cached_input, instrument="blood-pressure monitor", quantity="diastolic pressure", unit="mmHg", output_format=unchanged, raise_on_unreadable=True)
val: 97 mmHg
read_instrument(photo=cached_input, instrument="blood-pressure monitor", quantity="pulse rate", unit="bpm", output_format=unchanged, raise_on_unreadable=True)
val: 57 bpm
